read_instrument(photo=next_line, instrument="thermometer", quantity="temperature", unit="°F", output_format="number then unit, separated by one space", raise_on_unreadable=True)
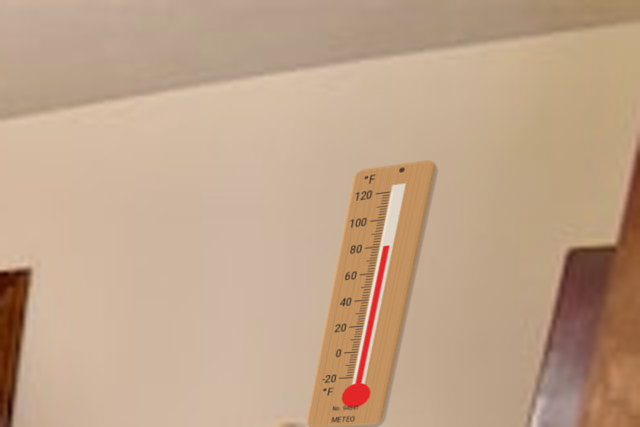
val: 80 °F
